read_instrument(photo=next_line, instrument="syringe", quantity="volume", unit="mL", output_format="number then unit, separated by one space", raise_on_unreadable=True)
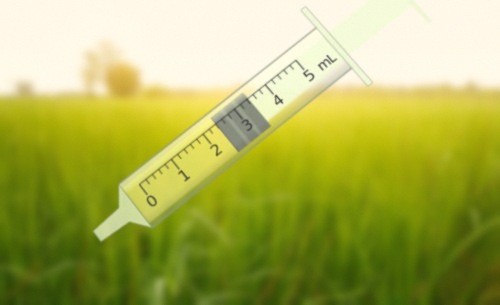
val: 2.4 mL
